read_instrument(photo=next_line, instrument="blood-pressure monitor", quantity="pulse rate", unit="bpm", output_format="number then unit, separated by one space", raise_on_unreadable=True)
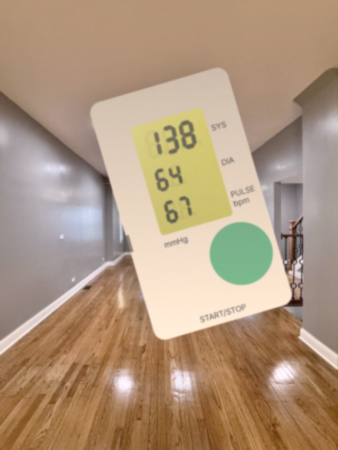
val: 67 bpm
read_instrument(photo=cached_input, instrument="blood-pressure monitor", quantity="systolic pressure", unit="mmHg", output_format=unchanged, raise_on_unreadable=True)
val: 138 mmHg
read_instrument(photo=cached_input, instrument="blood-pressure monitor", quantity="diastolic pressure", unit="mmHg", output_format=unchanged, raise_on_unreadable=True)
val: 64 mmHg
